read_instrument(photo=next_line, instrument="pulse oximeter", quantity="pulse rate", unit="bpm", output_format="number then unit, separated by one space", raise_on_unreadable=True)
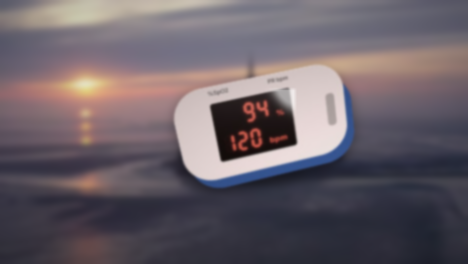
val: 120 bpm
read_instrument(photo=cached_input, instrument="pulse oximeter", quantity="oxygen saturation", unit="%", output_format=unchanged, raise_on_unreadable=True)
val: 94 %
